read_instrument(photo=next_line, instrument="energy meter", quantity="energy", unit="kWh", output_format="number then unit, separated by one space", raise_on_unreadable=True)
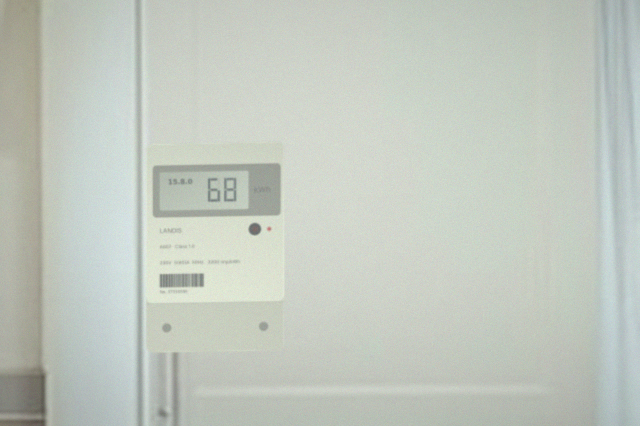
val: 68 kWh
